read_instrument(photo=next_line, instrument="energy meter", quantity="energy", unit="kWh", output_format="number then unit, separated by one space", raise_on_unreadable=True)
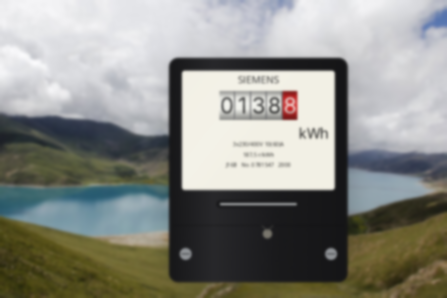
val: 138.8 kWh
